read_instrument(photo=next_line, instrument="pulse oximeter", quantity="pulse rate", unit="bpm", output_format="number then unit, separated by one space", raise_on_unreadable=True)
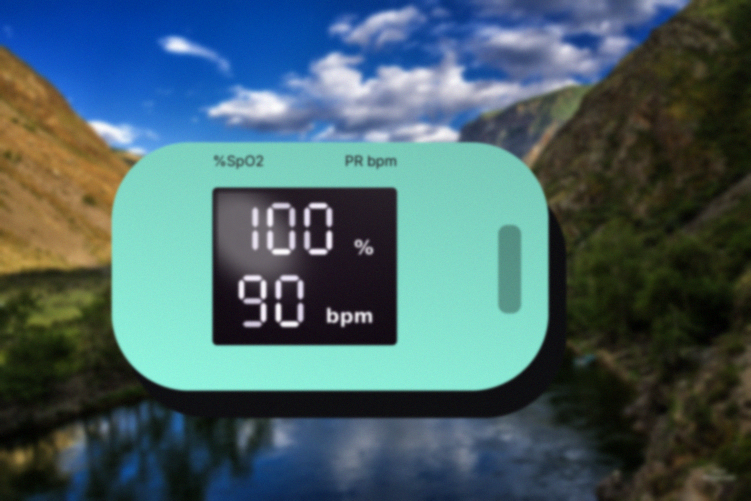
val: 90 bpm
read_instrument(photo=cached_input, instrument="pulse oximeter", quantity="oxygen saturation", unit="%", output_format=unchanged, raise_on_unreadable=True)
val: 100 %
